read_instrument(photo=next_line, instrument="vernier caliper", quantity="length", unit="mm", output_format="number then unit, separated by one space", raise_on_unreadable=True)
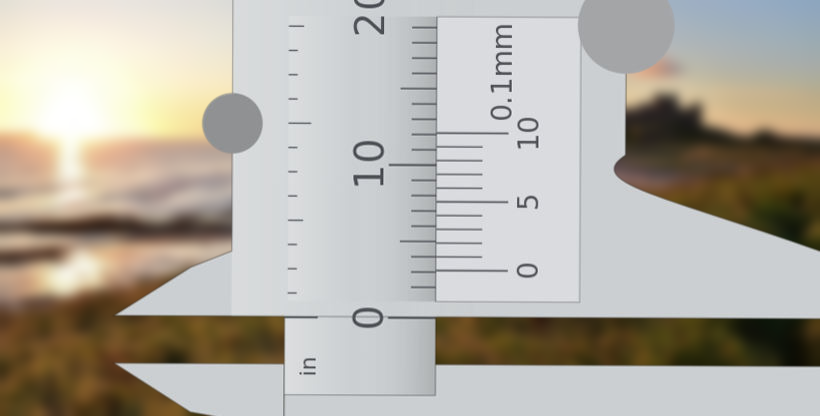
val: 3.1 mm
